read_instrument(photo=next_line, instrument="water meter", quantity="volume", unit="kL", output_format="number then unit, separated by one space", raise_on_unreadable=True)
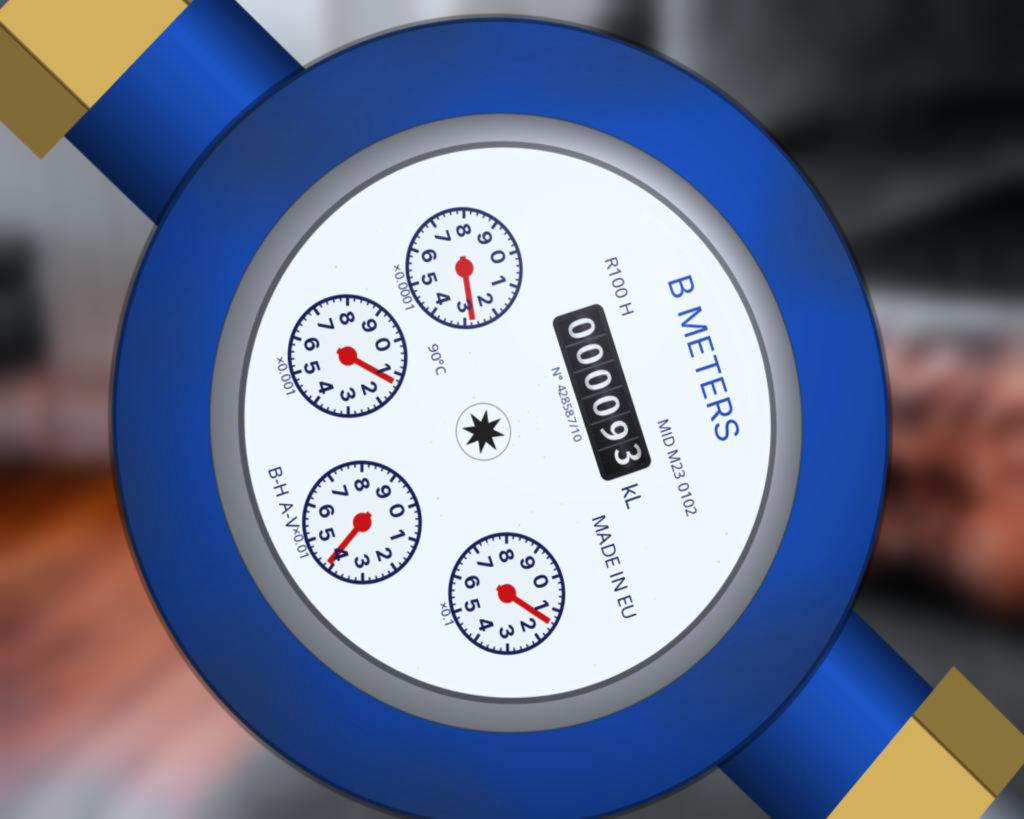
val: 93.1412 kL
